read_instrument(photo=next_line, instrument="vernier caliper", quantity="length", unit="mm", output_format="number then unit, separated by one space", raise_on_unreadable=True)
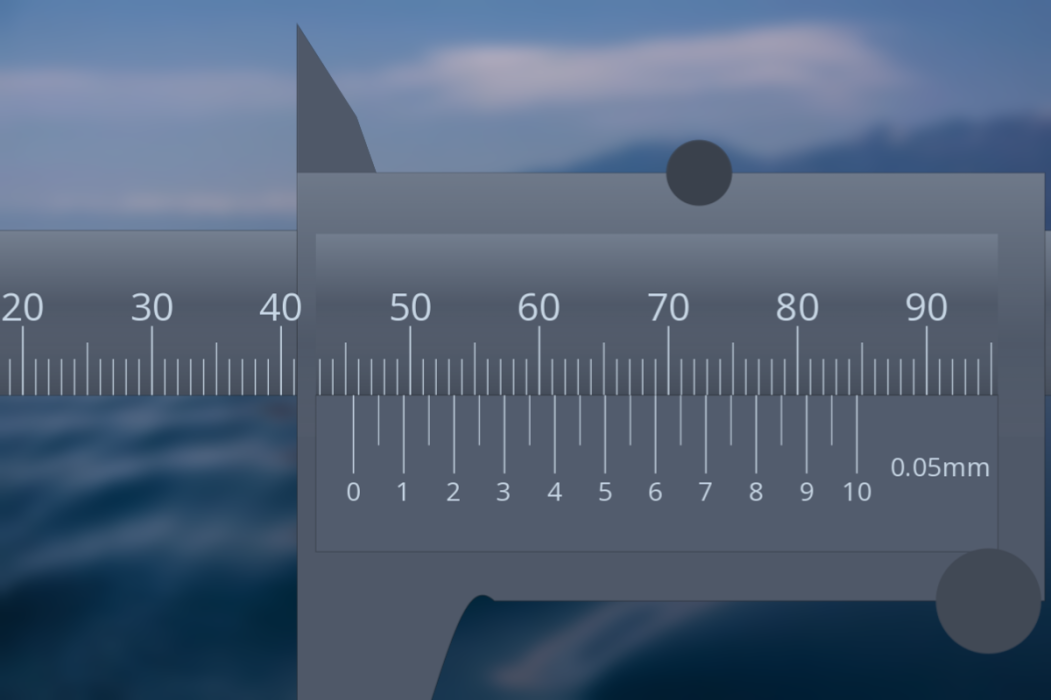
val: 45.6 mm
